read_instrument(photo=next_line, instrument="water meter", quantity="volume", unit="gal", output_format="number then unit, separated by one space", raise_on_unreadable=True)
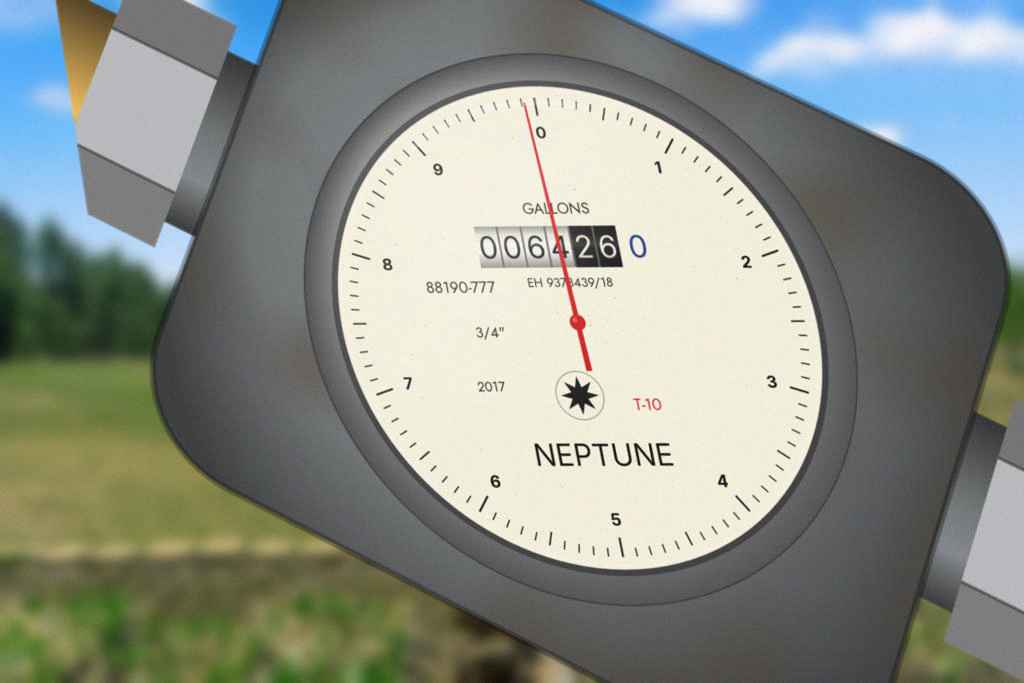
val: 64259.9 gal
